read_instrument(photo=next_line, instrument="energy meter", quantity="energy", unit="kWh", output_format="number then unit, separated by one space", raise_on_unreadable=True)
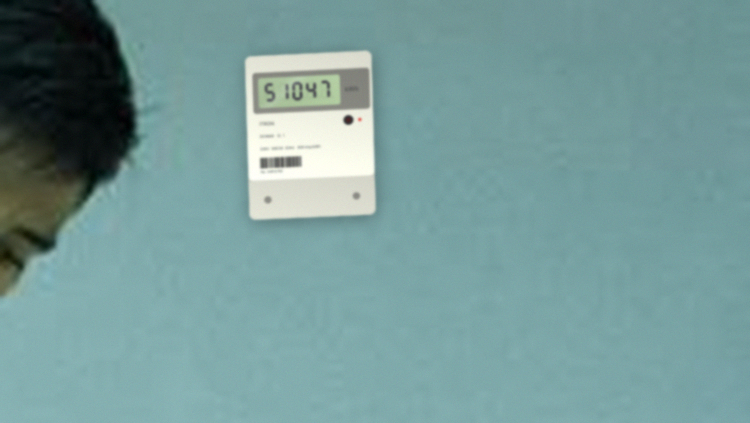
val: 51047 kWh
